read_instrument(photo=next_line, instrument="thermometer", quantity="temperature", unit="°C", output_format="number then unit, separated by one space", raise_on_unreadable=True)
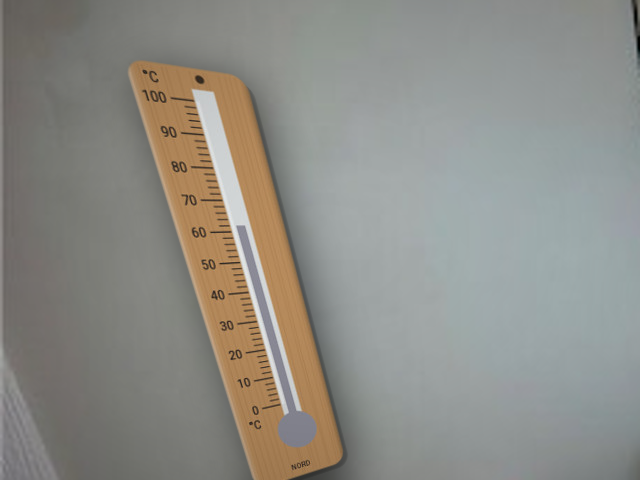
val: 62 °C
